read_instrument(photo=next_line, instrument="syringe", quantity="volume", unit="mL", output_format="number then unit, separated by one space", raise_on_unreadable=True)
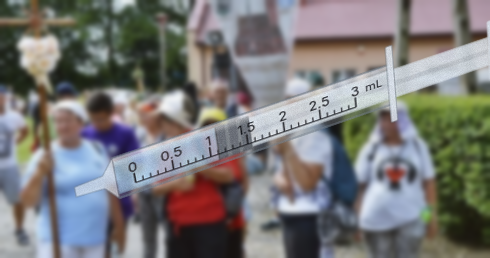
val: 1.1 mL
